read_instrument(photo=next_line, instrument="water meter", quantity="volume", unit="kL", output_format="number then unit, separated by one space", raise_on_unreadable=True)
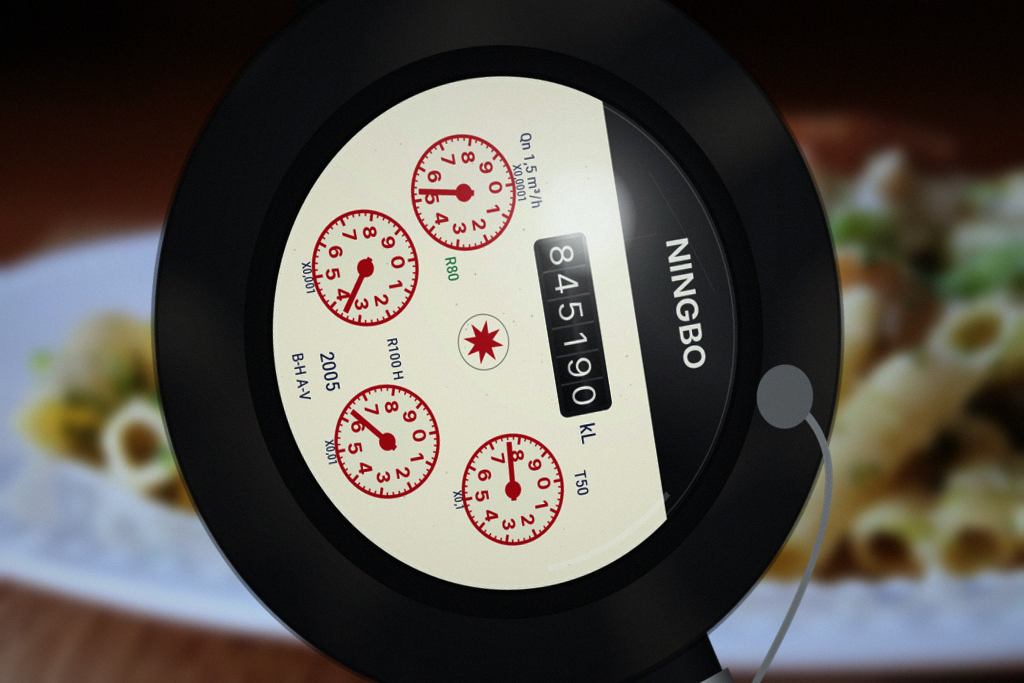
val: 845190.7635 kL
